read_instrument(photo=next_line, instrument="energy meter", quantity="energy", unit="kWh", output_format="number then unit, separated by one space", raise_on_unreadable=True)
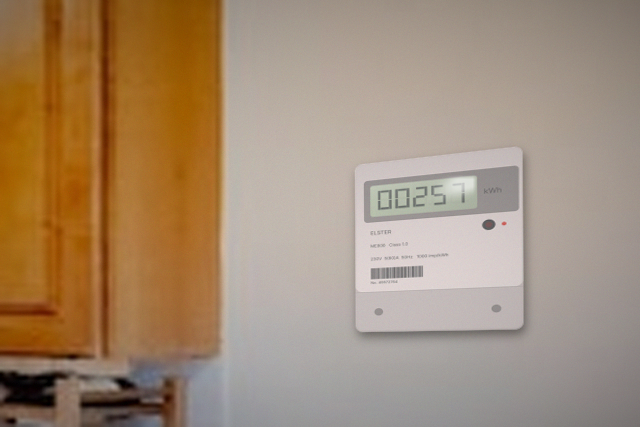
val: 257 kWh
